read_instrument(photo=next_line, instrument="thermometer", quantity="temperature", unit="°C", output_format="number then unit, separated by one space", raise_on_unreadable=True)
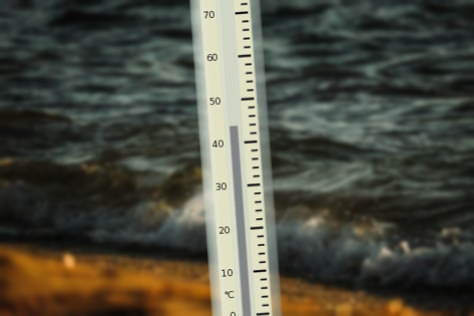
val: 44 °C
